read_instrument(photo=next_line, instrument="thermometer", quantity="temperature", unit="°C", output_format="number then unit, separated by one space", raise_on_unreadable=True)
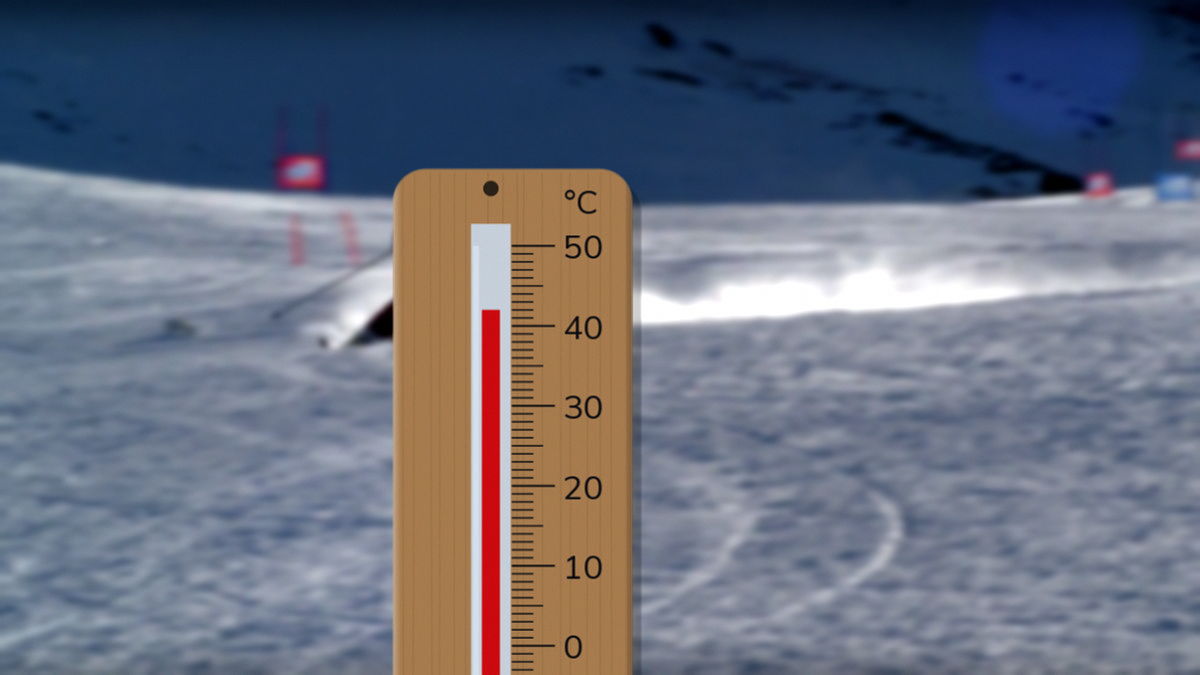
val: 42 °C
